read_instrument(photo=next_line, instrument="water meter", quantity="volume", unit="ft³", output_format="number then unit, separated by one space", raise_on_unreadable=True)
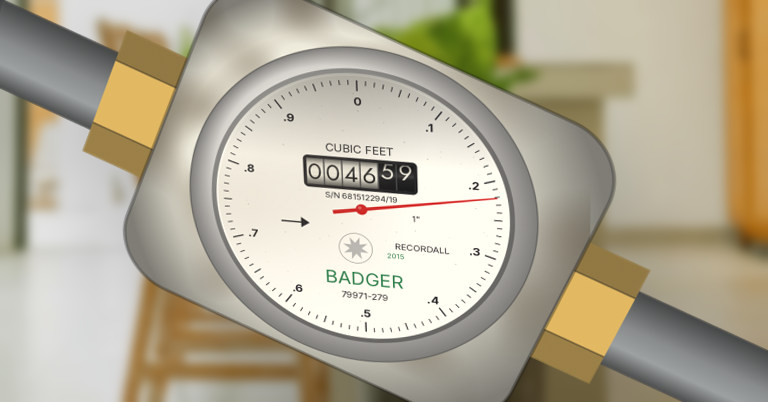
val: 4659.22 ft³
